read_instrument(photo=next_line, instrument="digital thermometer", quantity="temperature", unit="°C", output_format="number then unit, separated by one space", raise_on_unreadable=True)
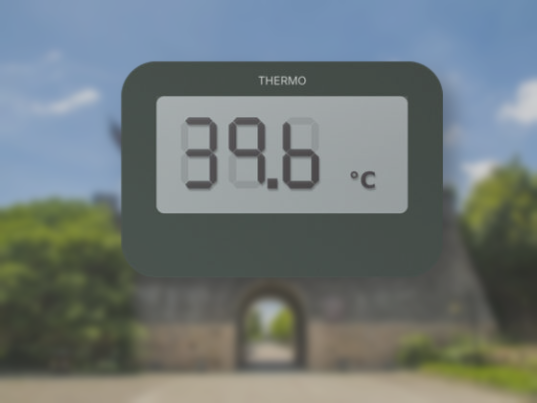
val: 39.6 °C
